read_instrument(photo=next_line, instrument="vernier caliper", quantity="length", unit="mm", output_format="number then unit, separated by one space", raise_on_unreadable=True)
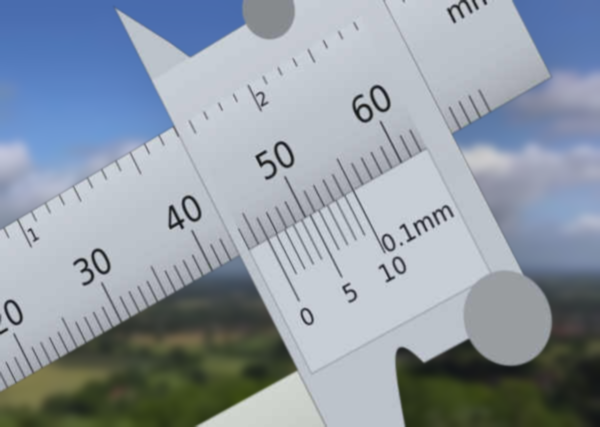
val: 46.0 mm
